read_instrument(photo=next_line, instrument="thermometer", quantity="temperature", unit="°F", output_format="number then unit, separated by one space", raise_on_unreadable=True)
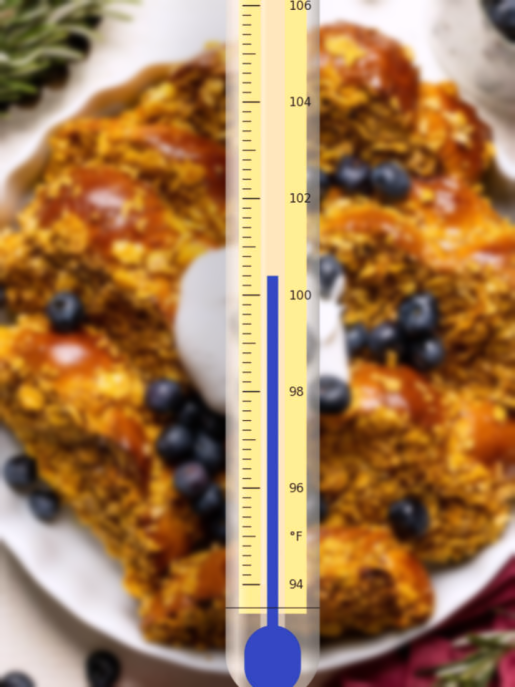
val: 100.4 °F
